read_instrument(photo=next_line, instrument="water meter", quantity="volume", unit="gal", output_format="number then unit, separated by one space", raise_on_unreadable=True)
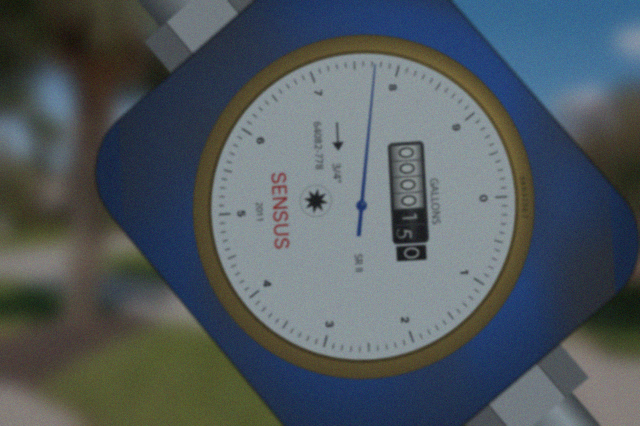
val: 147.7 gal
